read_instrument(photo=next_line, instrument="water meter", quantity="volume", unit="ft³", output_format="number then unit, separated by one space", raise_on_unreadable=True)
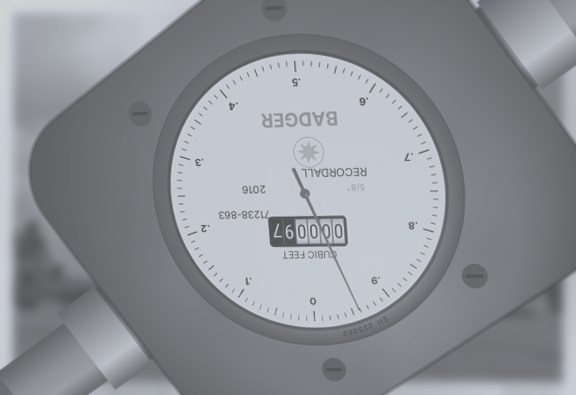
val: 96.94 ft³
